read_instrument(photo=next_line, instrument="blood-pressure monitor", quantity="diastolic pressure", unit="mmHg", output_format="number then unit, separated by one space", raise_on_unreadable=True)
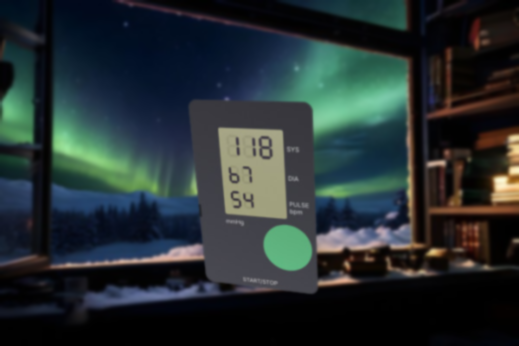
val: 67 mmHg
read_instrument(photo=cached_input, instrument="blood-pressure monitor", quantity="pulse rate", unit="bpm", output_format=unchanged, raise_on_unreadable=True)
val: 54 bpm
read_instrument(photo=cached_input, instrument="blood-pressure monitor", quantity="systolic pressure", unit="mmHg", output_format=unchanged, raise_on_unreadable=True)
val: 118 mmHg
